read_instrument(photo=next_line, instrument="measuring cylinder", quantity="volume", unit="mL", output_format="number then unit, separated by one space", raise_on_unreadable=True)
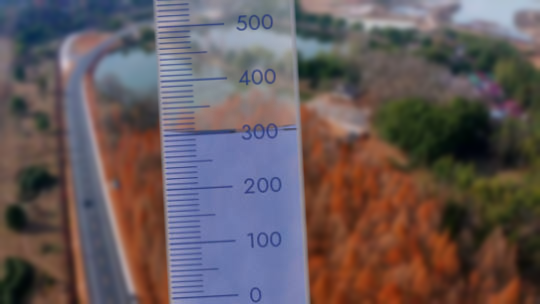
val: 300 mL
